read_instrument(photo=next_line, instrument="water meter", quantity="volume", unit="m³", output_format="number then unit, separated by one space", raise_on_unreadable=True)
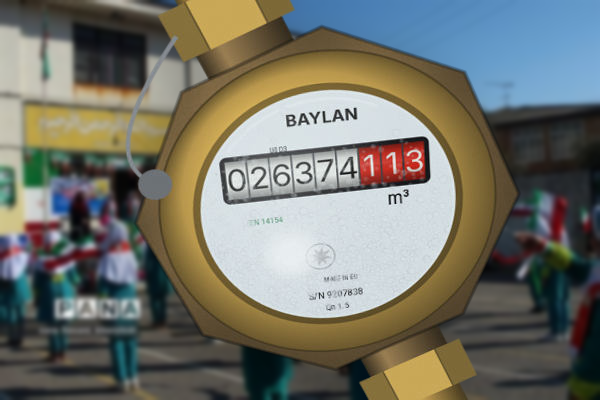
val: 26374.113 m³
